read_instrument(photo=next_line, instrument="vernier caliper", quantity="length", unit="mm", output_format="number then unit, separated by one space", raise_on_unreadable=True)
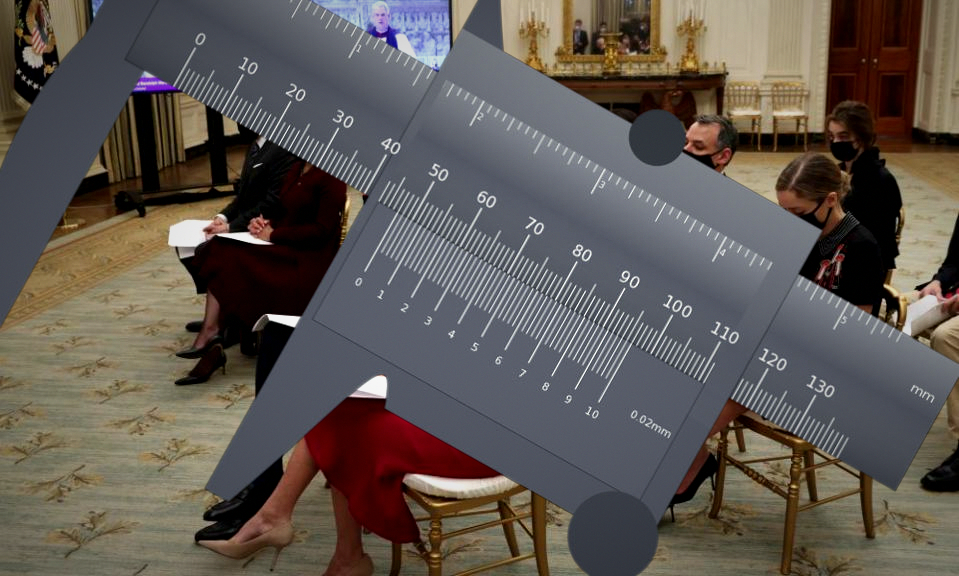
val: 47.0 mm
